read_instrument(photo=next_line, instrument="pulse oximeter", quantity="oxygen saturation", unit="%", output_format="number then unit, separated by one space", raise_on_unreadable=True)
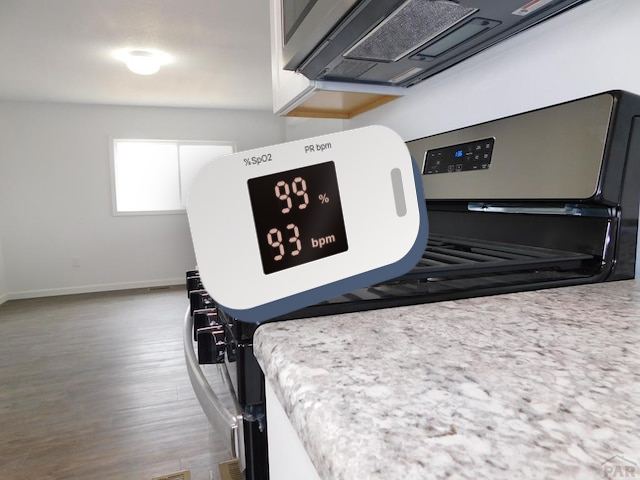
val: 99 %
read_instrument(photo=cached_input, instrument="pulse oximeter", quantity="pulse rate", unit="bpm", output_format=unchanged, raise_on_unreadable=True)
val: 93 bpm
